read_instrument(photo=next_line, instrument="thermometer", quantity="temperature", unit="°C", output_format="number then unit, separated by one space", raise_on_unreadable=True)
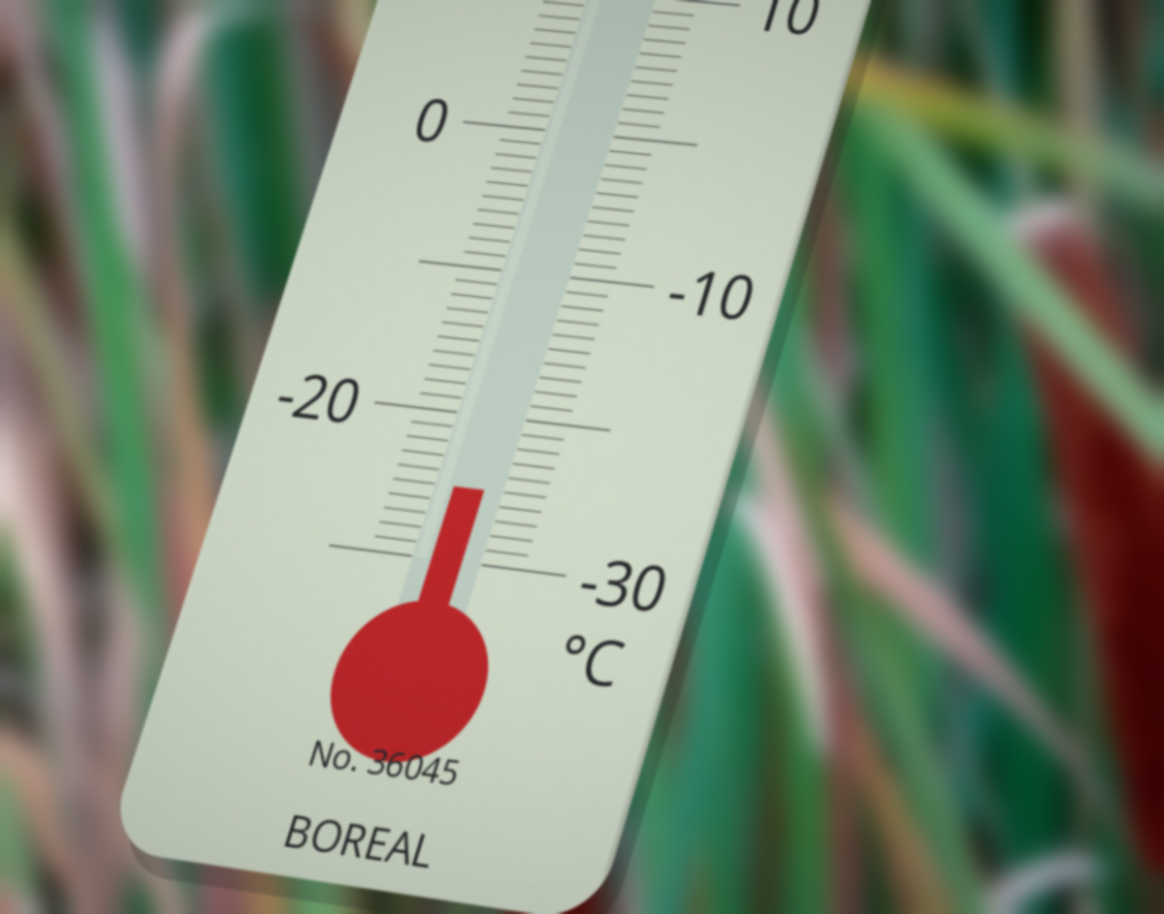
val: -25 °C
